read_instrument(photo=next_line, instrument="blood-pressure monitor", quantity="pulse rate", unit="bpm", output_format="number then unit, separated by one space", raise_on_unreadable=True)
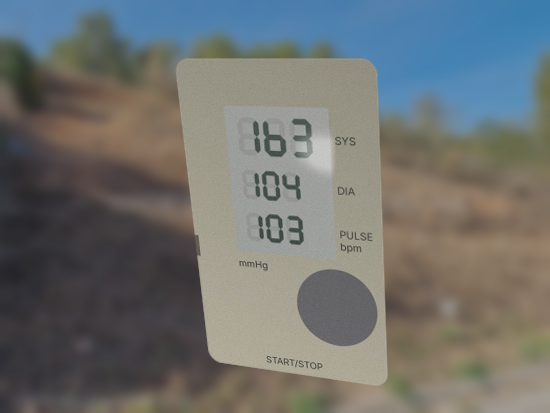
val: 103 bpm
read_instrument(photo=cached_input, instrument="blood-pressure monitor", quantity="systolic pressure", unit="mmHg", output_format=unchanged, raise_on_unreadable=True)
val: 163 mmHg
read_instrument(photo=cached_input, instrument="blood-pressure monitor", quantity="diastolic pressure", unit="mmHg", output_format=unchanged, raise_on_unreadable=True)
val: 104 mmHg
